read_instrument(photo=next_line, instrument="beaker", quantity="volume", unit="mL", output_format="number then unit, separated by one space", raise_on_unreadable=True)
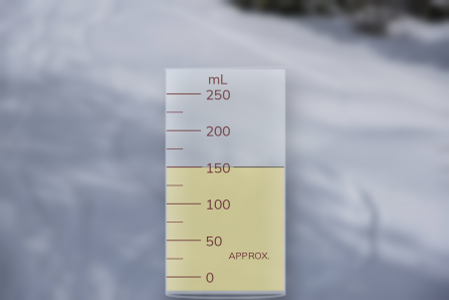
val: 150 mL
